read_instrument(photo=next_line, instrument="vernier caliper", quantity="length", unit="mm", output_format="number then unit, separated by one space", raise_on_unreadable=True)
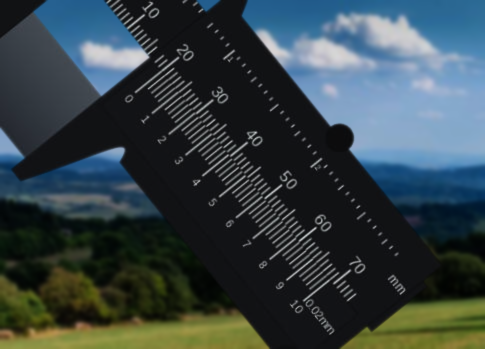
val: 20.0 mm
